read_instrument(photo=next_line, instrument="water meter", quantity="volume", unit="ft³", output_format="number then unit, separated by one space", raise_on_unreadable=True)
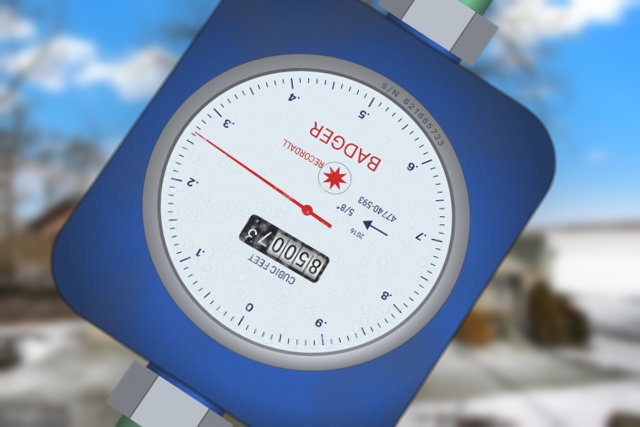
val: 850073.26 ft³
